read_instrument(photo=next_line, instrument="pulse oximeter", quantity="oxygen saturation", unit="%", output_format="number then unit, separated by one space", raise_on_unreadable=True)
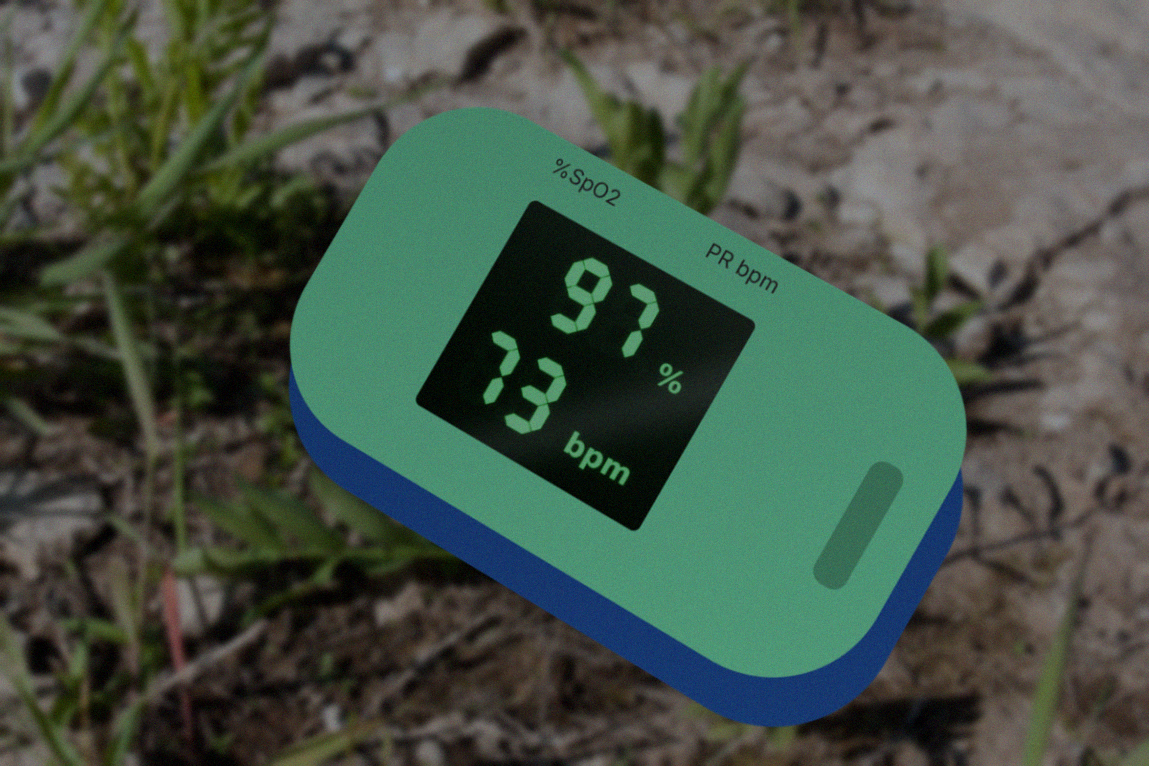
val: 97 %
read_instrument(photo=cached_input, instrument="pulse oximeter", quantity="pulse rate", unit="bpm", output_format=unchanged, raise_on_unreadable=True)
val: 73 bpm
